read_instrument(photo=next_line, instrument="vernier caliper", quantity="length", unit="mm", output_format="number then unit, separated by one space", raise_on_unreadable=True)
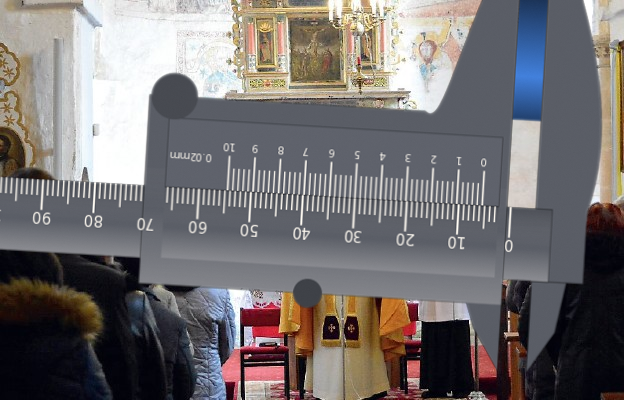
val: 5.5 mm
